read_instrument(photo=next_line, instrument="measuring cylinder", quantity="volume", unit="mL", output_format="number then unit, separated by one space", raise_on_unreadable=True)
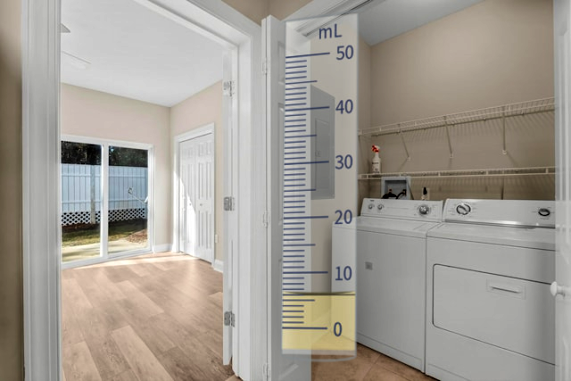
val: 6 mL
